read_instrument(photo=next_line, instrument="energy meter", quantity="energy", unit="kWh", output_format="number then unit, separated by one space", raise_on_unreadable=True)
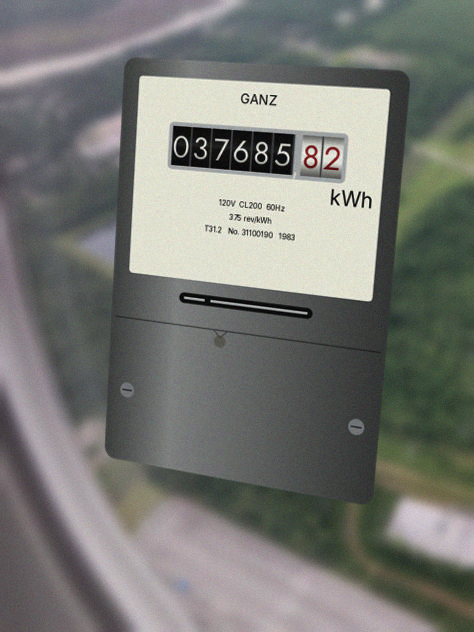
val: 37685.82 kWh
